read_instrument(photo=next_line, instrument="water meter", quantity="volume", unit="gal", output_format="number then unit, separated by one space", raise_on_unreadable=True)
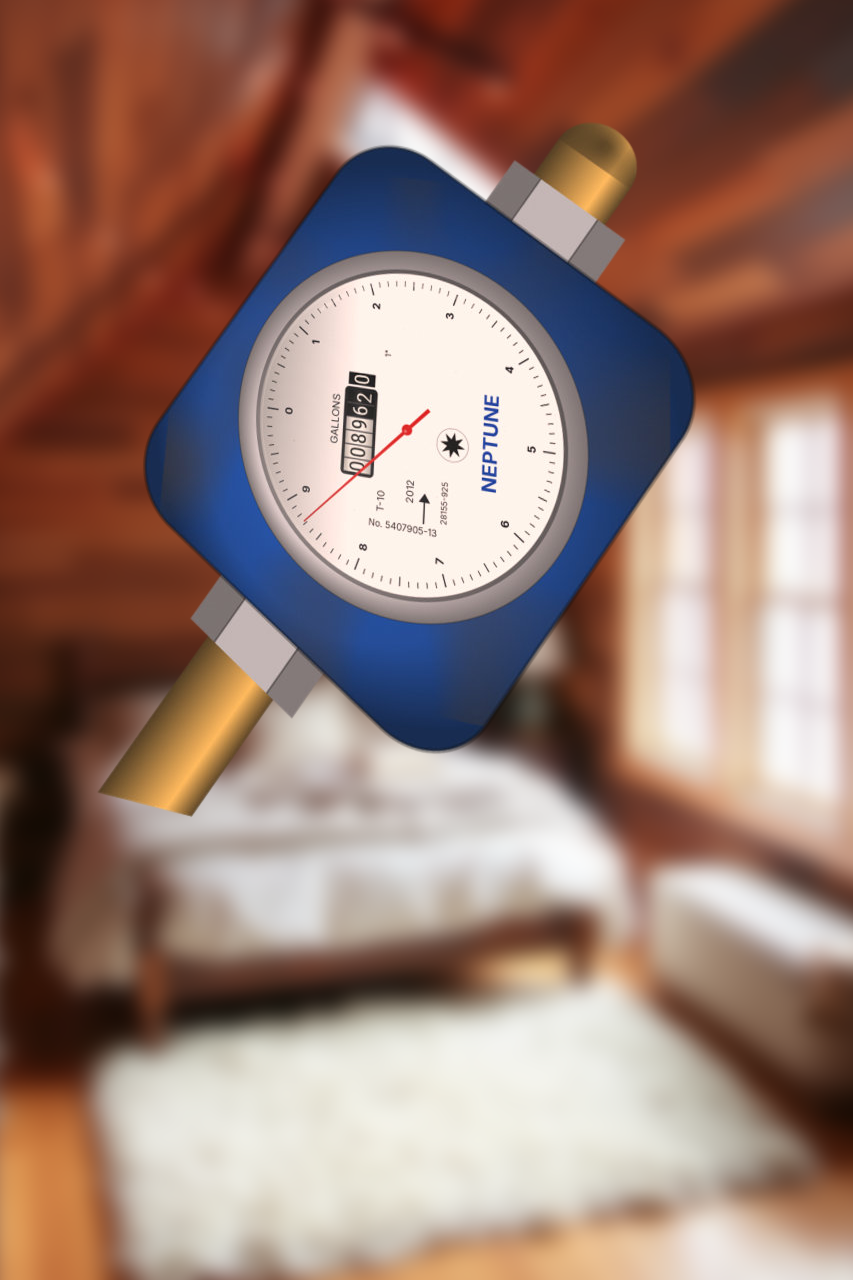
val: 89618.7 gal
